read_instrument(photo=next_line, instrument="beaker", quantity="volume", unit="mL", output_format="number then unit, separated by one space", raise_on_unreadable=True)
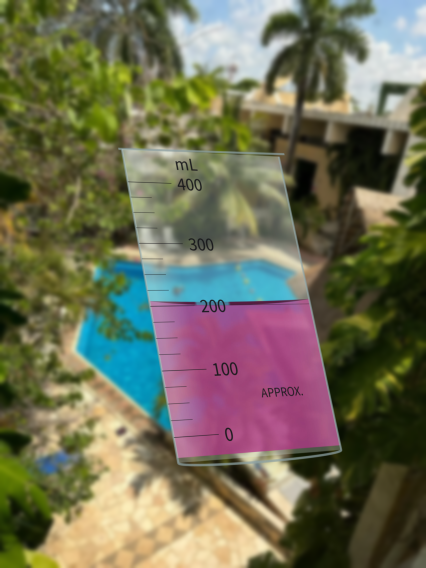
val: 200 mL
